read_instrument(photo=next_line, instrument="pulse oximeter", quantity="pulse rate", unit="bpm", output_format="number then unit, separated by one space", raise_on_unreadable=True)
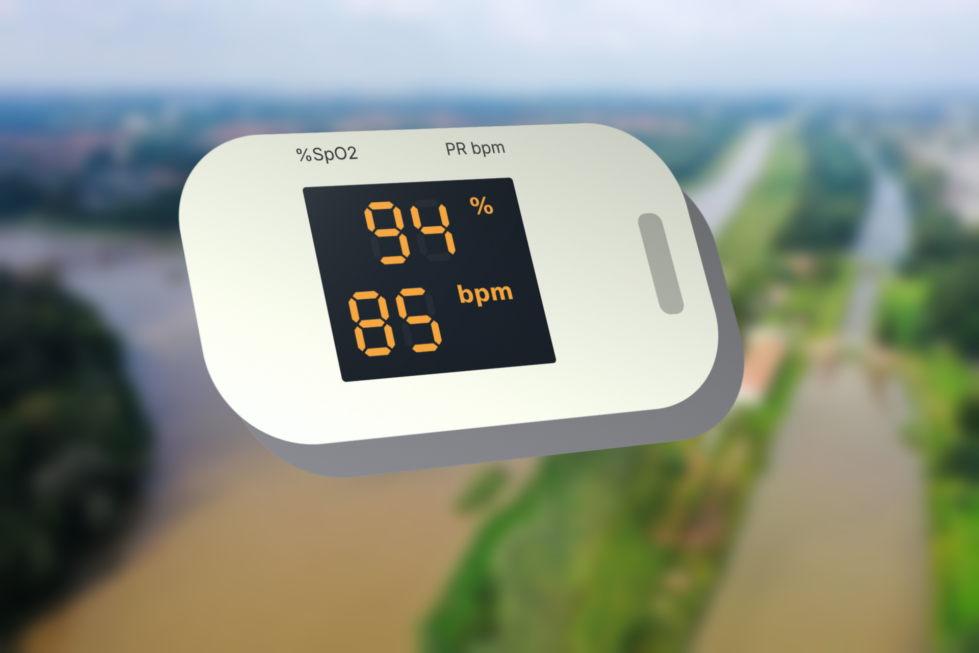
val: 85 bpm
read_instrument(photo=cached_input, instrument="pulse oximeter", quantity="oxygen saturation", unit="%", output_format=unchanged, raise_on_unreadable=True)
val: 94 %
